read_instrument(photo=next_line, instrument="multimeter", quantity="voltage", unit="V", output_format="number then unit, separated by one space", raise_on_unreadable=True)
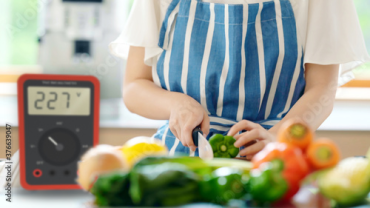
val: 227 V
